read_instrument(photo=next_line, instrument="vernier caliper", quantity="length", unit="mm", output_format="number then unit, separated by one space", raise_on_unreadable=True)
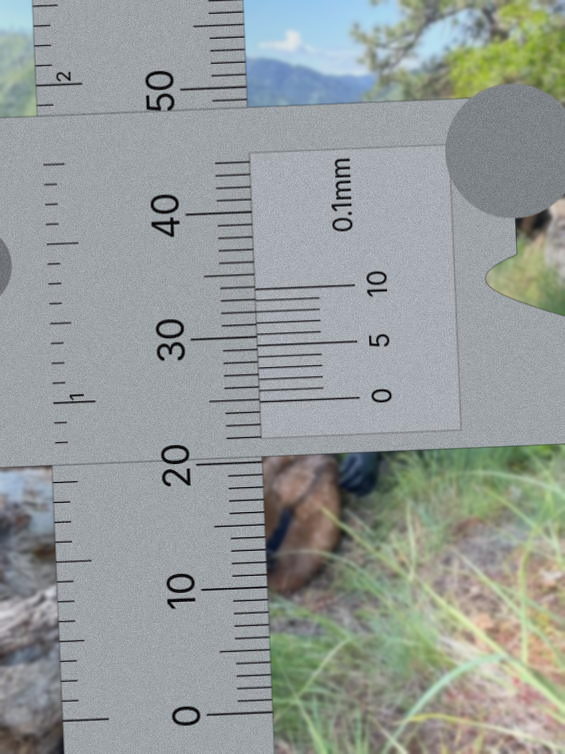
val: 24.8 mm
